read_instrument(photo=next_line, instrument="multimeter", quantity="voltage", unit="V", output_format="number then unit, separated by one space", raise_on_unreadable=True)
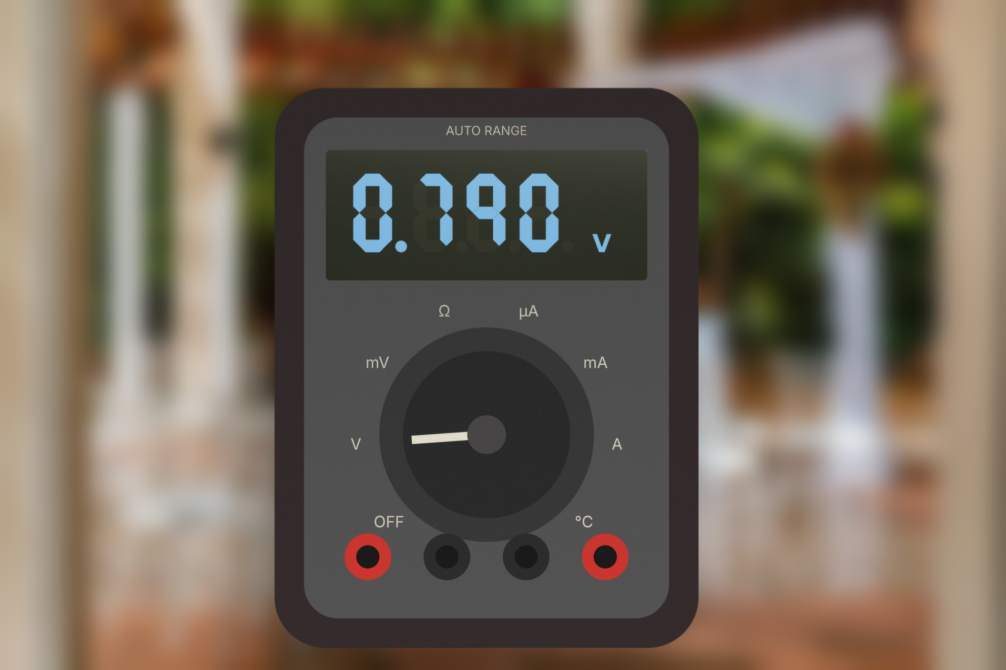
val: 0.790 V
